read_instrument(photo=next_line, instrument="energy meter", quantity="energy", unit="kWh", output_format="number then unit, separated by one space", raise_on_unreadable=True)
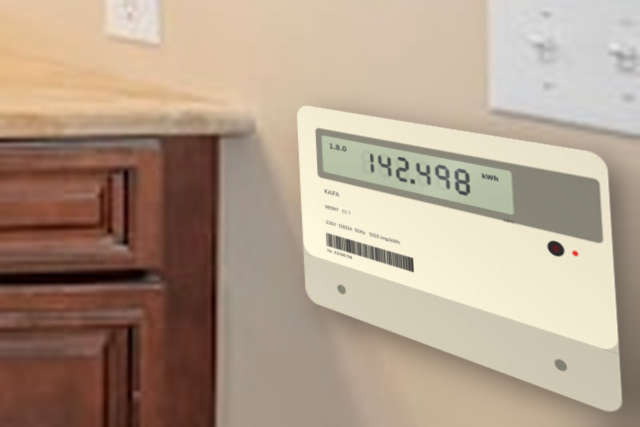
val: 142.498 kWh
